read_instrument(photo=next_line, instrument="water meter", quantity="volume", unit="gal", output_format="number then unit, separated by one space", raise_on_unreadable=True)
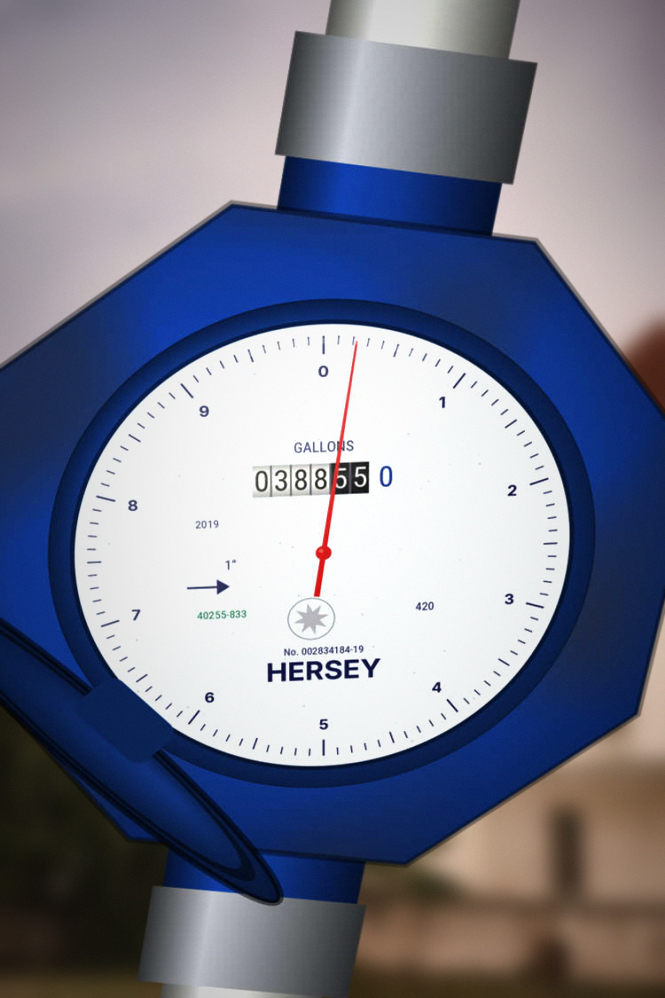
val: 388550.2 gal
